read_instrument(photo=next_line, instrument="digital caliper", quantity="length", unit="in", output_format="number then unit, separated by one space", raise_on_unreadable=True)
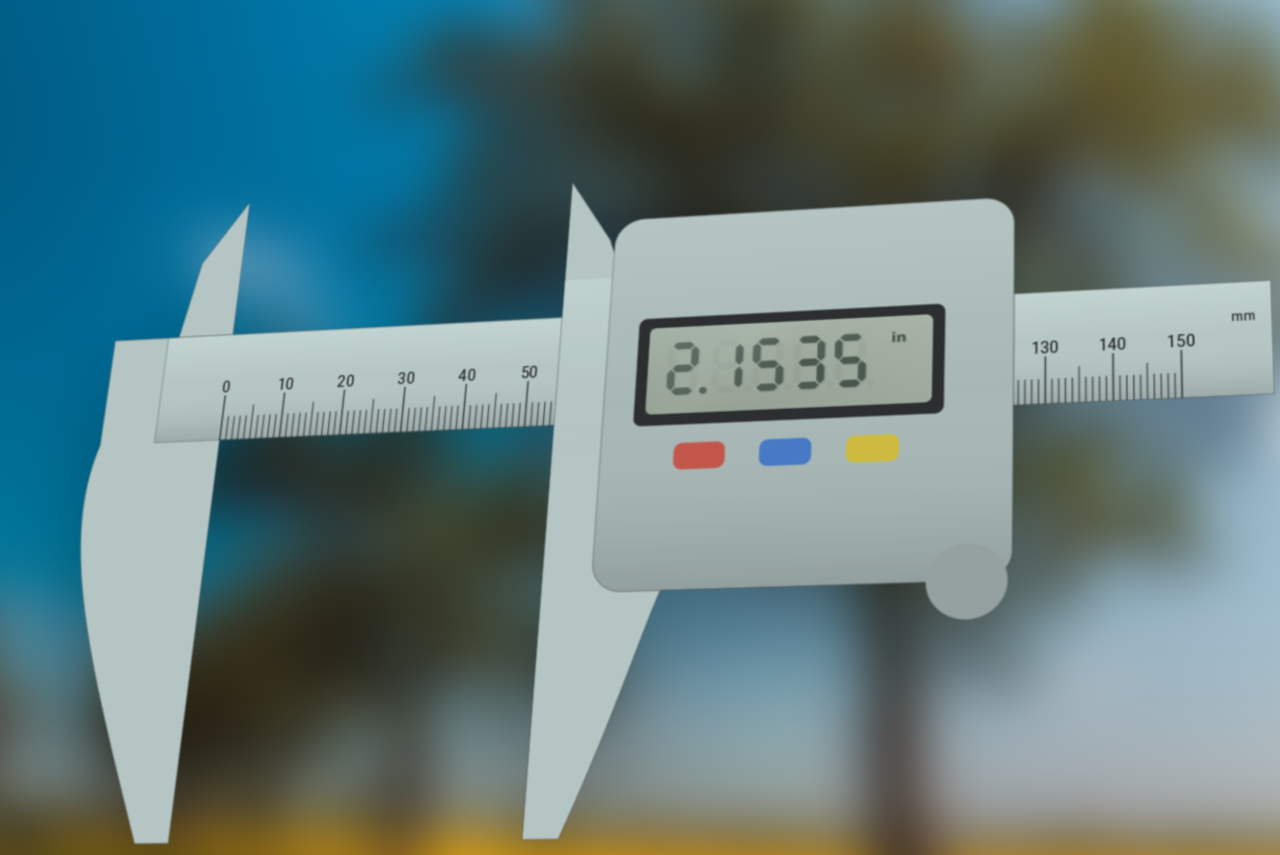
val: 2.1535 in
